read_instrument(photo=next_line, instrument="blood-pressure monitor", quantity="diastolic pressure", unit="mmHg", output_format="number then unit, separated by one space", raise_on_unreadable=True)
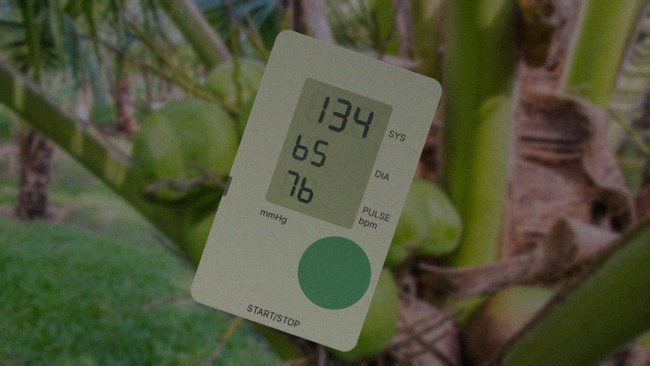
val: 65 mmHg
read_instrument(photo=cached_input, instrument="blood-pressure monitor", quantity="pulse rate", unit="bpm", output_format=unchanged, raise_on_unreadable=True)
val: 76 bpm
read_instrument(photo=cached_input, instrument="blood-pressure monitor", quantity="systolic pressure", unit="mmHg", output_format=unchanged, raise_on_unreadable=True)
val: 134 mmHg
